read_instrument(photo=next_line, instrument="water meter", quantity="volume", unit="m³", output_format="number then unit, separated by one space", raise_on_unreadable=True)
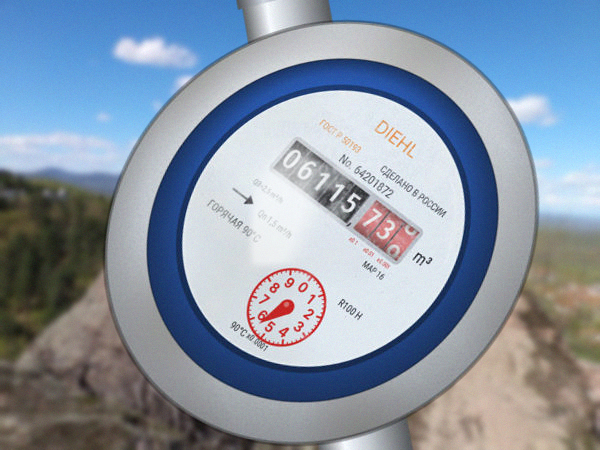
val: 6115.7385 m³
